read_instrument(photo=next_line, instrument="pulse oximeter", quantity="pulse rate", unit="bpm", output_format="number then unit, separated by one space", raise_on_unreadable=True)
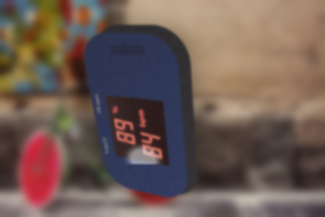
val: 84 bpm
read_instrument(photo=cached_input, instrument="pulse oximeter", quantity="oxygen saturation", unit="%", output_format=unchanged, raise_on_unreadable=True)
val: 89 %
